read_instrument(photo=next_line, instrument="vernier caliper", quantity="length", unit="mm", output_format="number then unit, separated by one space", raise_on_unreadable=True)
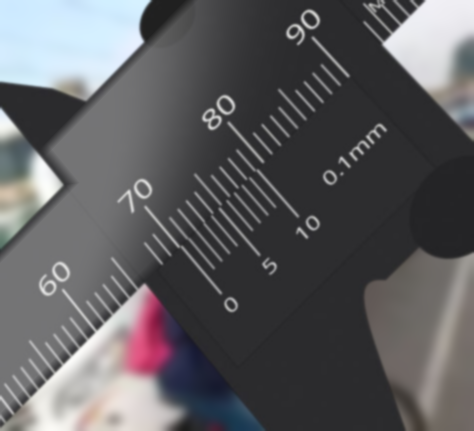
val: 70.2 mm
